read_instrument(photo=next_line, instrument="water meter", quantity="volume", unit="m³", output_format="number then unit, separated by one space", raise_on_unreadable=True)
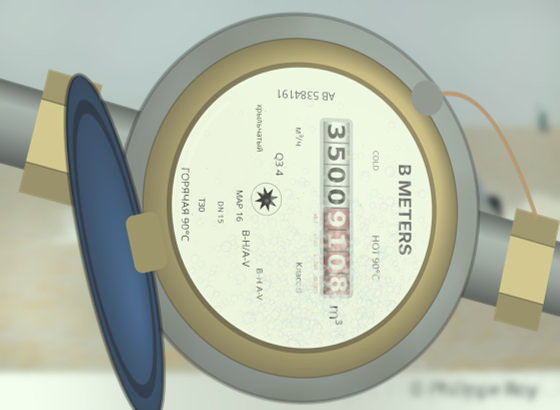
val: 3500.9108 m³
